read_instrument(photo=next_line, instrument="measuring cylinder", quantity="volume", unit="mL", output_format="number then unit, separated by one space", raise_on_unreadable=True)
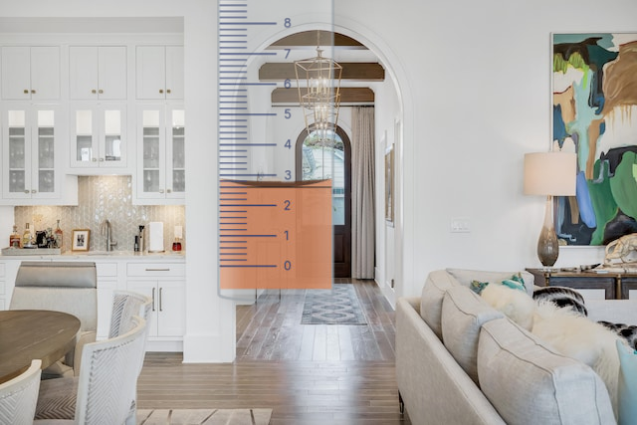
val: 2.6 mL
